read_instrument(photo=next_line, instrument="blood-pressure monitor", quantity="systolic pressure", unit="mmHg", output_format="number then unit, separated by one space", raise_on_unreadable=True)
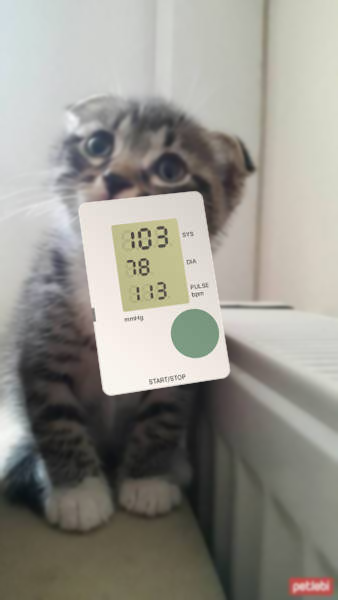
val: 103 mmHg
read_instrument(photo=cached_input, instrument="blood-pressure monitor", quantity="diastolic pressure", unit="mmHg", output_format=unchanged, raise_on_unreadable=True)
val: 78 mmHg
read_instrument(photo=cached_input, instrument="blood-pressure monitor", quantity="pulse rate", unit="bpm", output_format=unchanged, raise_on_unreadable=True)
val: 113 bpm
